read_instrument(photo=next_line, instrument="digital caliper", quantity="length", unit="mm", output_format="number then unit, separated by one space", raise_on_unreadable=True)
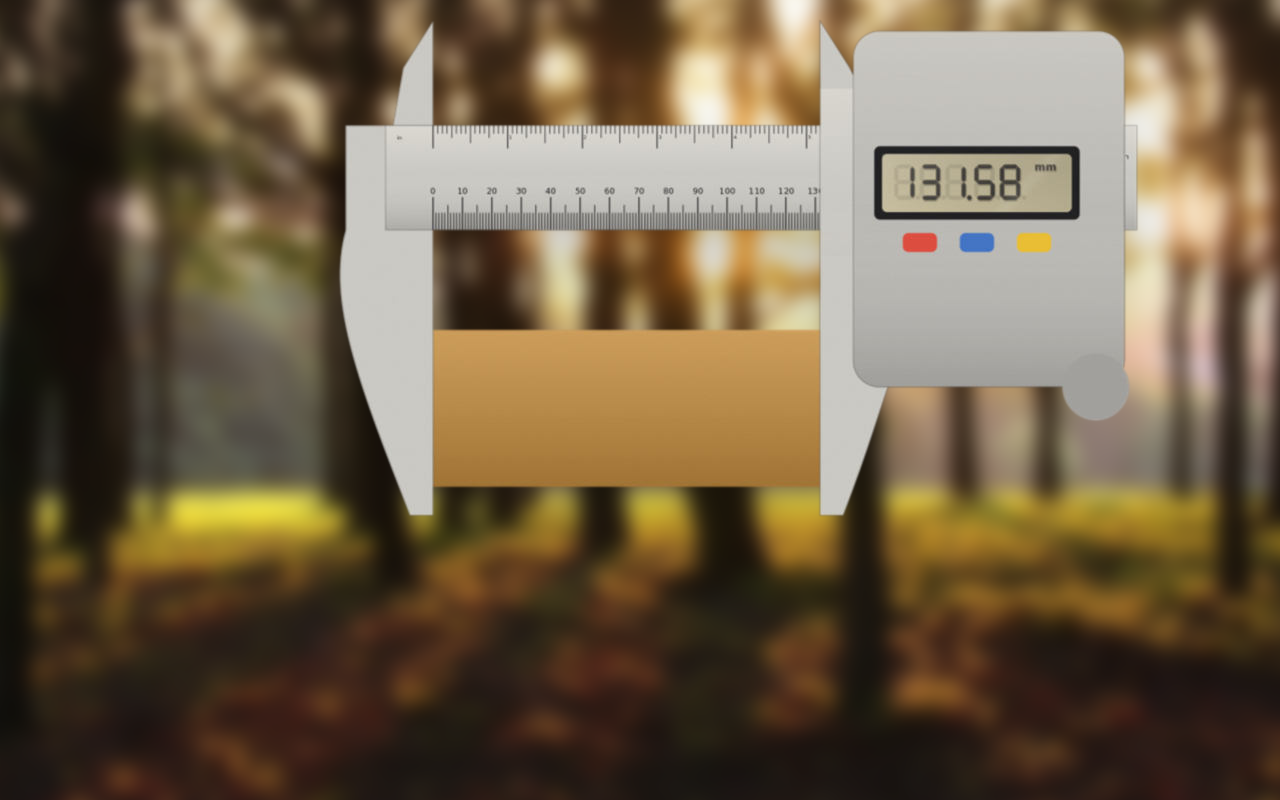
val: 131.58 mm
